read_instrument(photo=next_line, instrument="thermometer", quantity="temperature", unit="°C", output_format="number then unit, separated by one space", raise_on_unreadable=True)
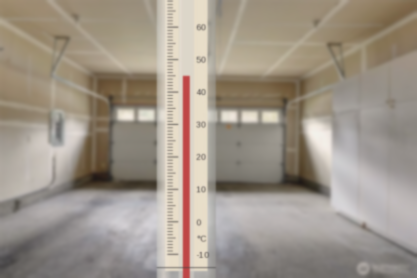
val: 45 °C
